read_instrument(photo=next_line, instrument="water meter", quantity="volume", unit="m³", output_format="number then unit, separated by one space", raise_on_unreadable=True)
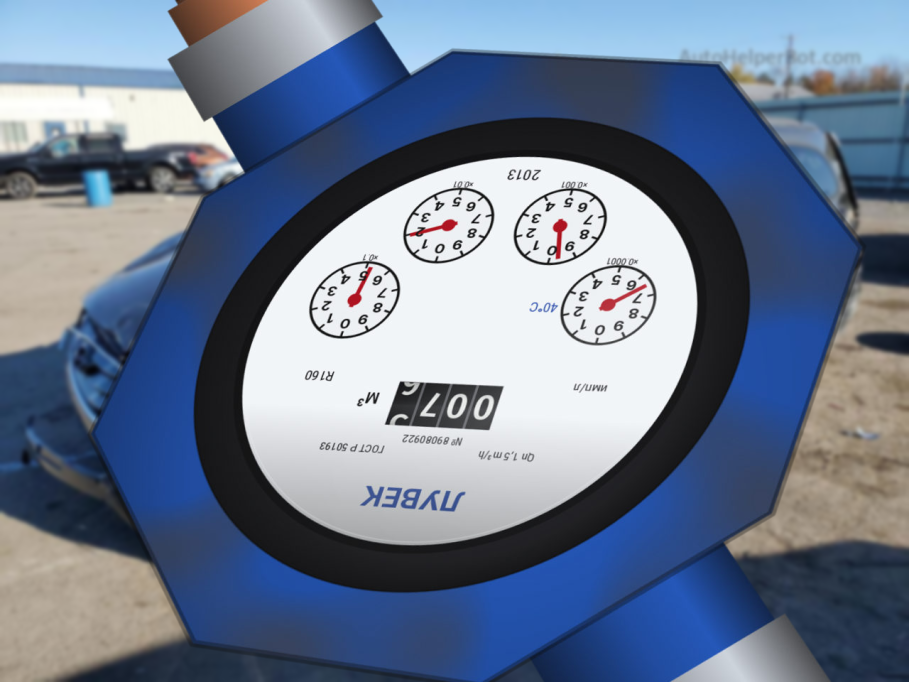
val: 75.5196 m³
